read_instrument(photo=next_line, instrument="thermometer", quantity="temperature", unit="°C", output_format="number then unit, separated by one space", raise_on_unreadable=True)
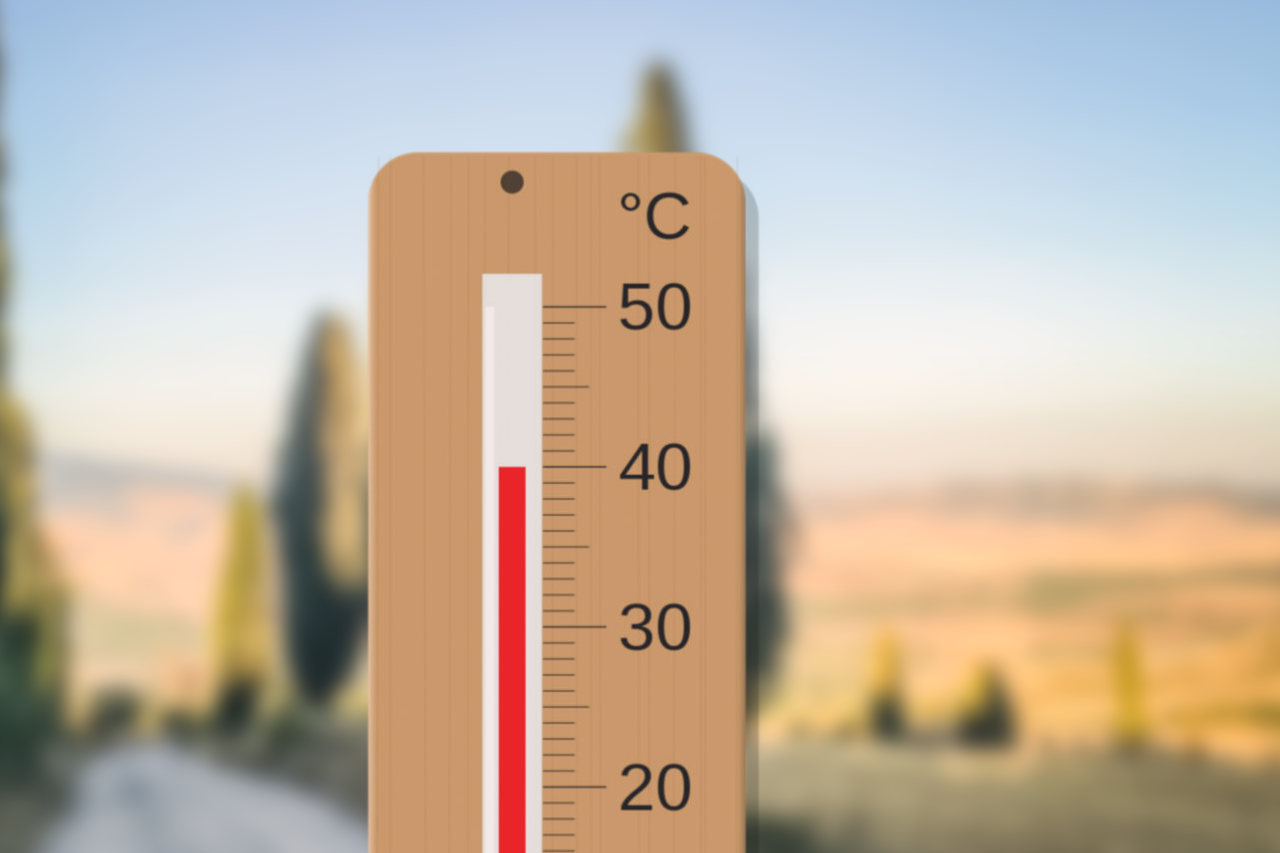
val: 40 °C
